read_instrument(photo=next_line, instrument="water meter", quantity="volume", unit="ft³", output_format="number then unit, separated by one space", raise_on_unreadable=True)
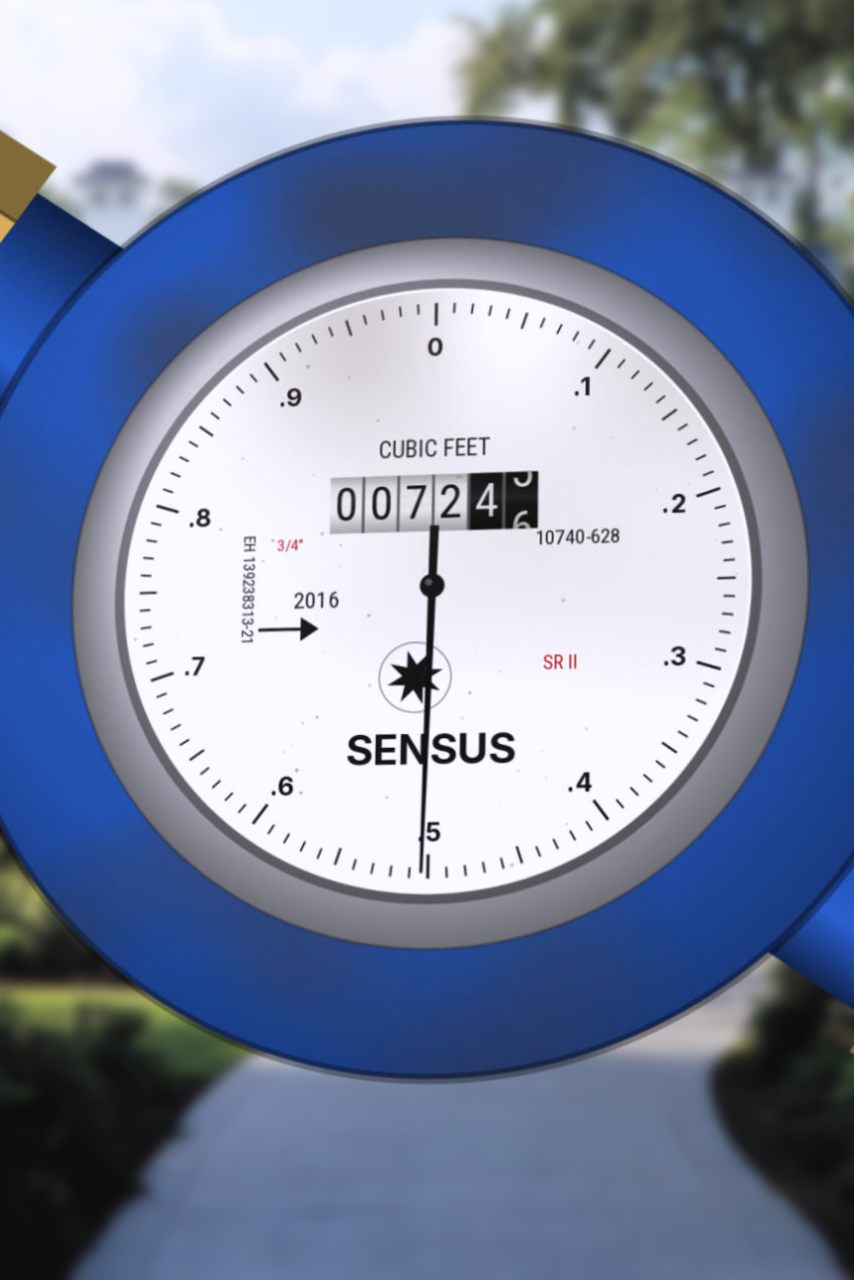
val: 7245.50 ft³
